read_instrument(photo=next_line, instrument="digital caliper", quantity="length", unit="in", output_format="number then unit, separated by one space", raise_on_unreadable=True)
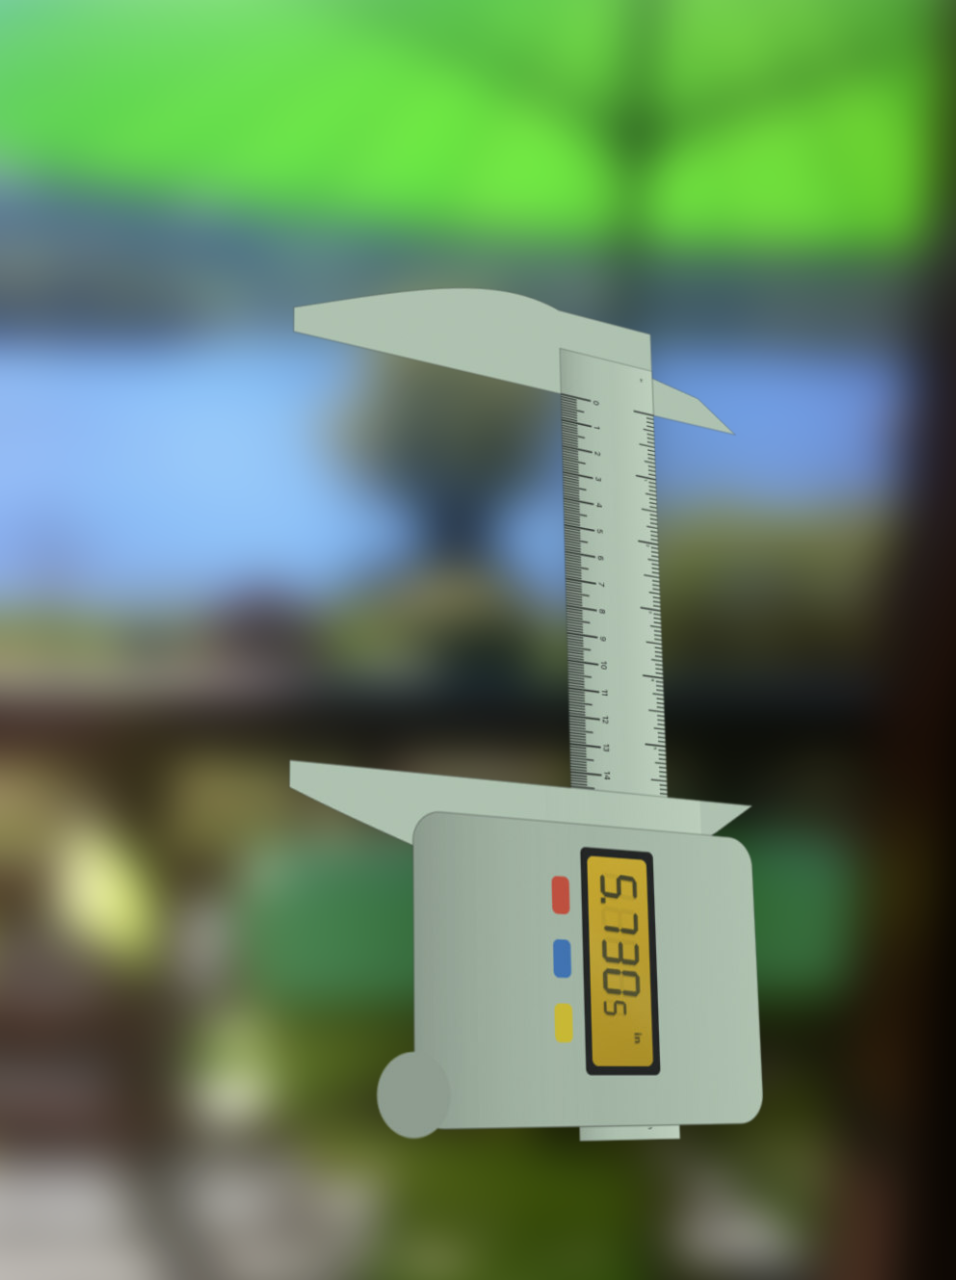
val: 5.7305 in
